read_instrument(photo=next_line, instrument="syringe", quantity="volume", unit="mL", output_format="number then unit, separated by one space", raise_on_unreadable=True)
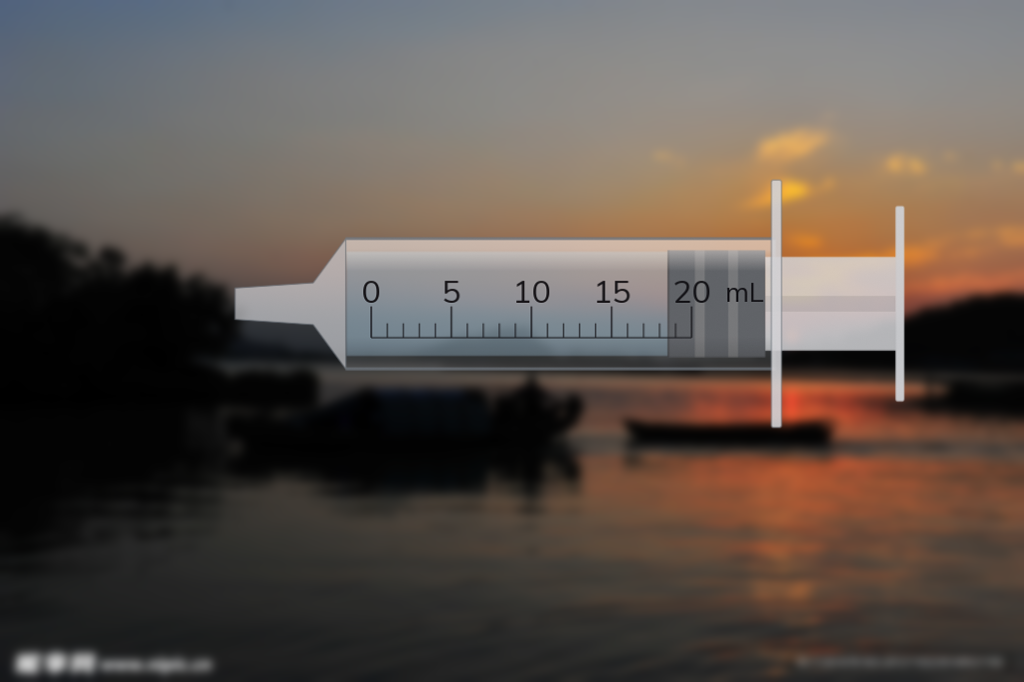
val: 18.5 mL
